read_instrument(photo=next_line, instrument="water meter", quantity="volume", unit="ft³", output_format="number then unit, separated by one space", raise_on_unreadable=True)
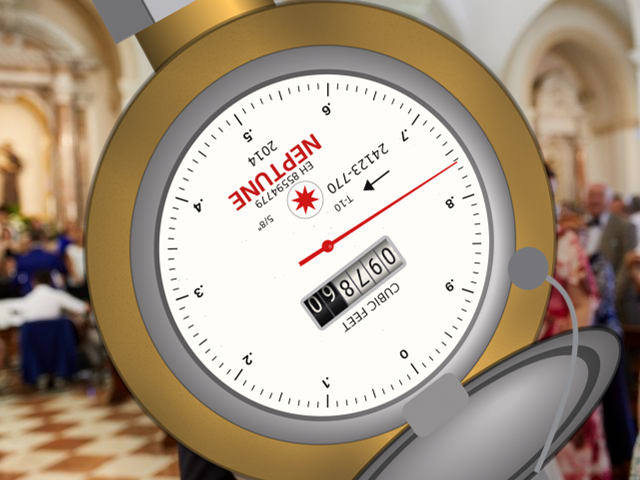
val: 97859.76 ft³
